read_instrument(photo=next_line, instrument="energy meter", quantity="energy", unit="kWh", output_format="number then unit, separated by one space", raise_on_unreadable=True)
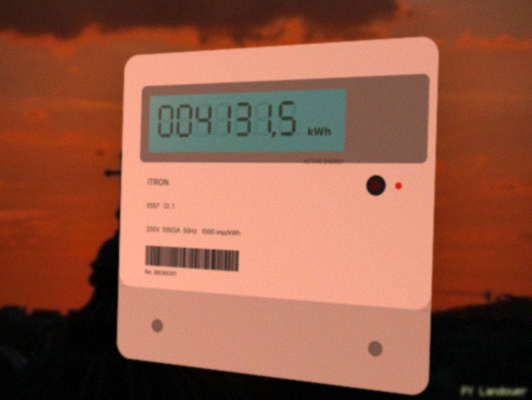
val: 4131.5 kWh
